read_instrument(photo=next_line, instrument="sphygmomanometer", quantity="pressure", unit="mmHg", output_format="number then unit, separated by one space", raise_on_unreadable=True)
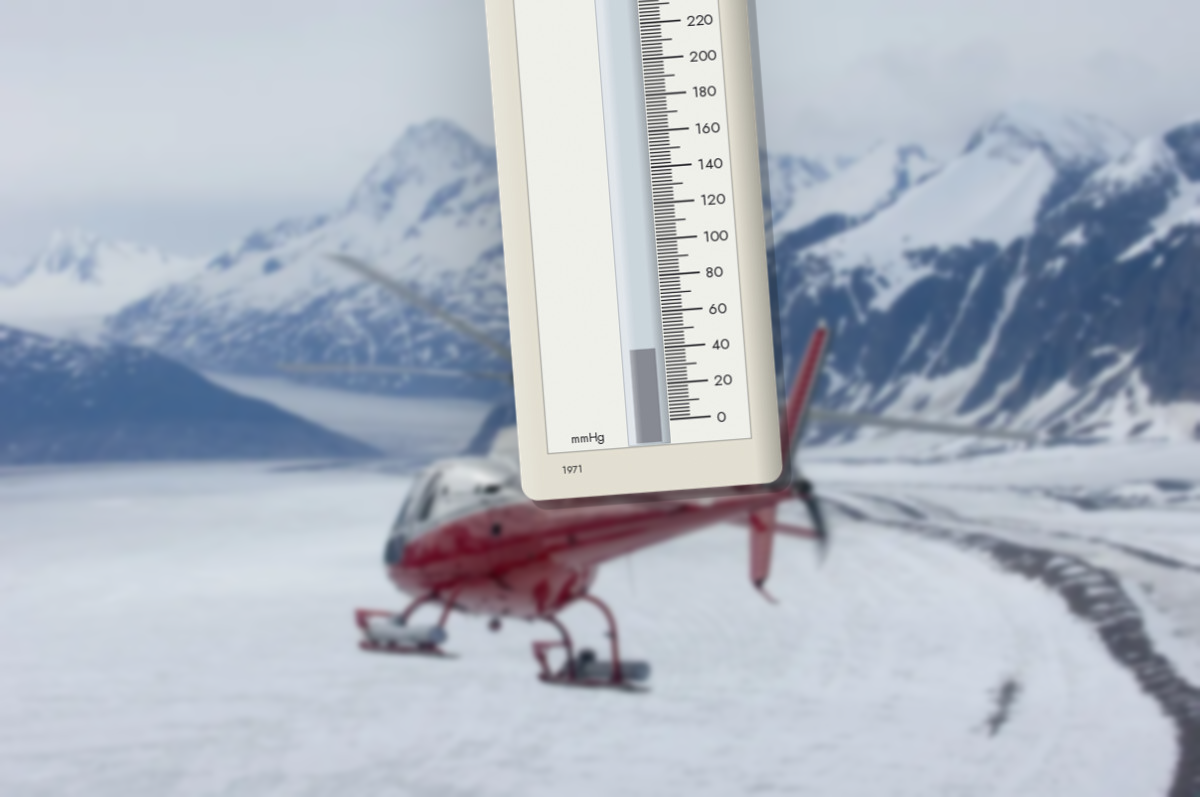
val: 40 mmHg
